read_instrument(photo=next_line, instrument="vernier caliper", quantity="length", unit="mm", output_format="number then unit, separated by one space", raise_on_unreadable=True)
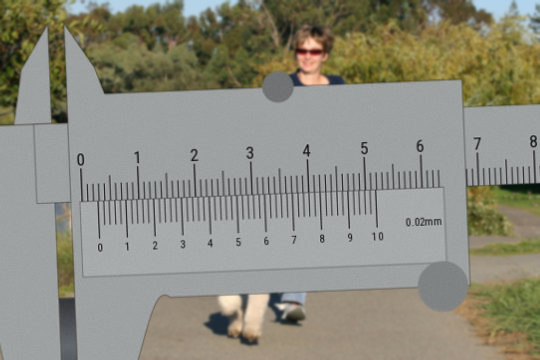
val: 2.8 mm
